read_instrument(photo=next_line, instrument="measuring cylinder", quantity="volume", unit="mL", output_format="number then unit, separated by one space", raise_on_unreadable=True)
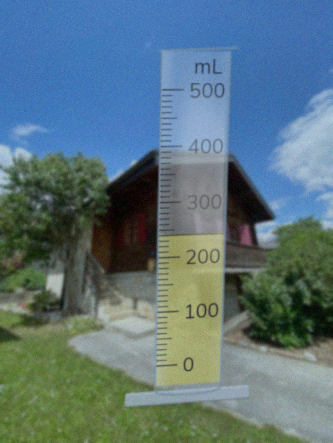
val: 240 mL
